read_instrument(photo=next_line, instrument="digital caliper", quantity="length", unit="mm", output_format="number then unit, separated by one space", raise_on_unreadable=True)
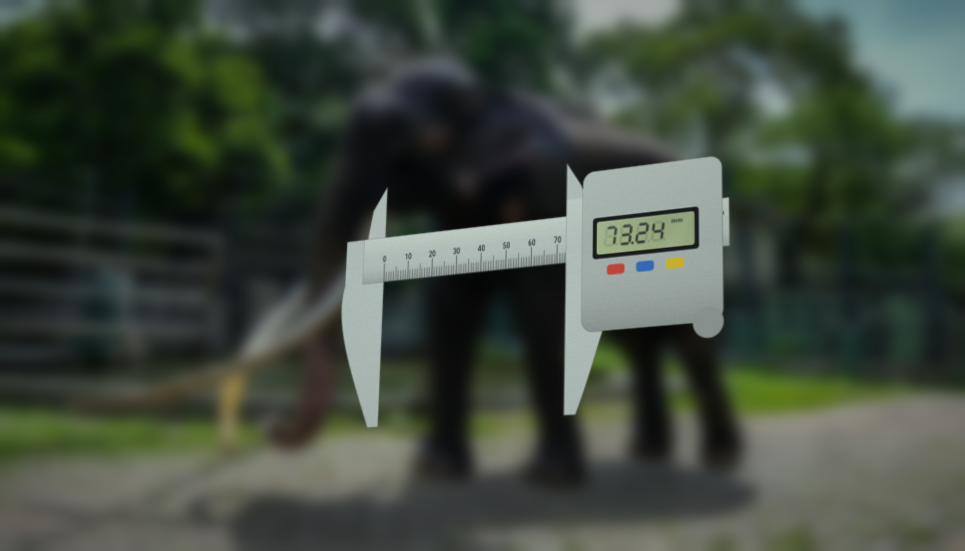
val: 73.24 mm
